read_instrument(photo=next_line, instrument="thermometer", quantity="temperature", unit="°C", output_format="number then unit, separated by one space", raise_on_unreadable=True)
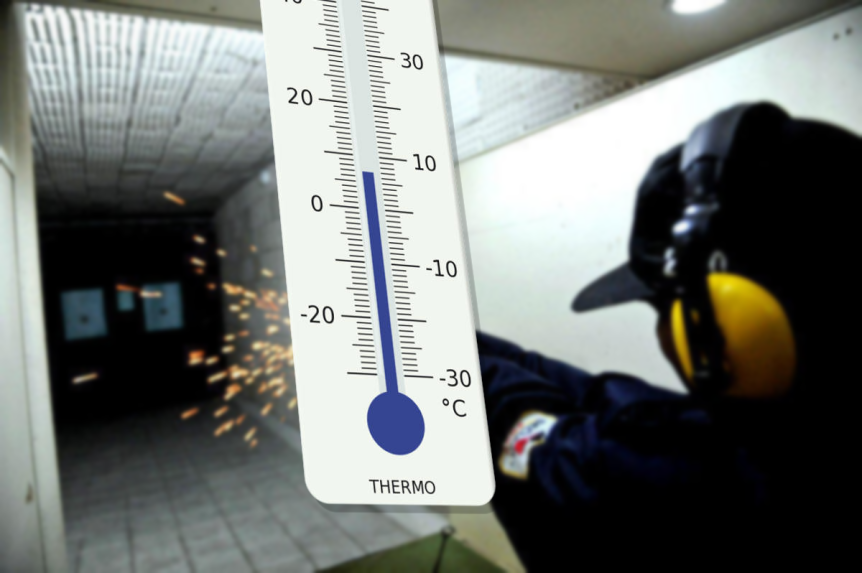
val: 7 °C
